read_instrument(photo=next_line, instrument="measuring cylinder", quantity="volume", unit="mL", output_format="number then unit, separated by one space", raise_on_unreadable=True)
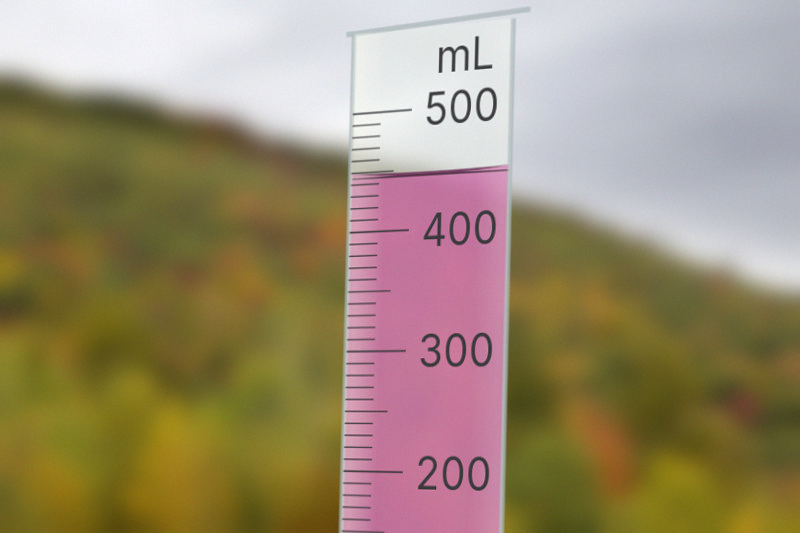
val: 445 mL
